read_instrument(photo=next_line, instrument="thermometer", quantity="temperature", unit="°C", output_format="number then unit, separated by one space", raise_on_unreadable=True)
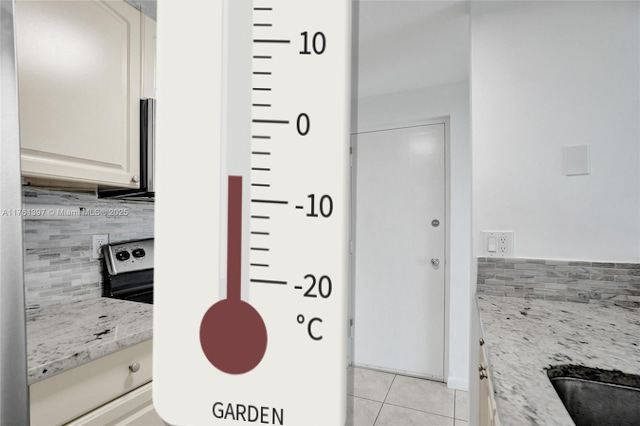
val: -7 °C
